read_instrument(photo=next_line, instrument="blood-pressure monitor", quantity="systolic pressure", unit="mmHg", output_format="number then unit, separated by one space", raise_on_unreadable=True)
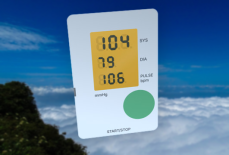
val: 104 mmHg
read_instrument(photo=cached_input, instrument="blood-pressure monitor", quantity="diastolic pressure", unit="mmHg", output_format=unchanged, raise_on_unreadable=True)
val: 79 mmHg
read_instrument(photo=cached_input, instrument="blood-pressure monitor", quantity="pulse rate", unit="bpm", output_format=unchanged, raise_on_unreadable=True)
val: 106 bpm
